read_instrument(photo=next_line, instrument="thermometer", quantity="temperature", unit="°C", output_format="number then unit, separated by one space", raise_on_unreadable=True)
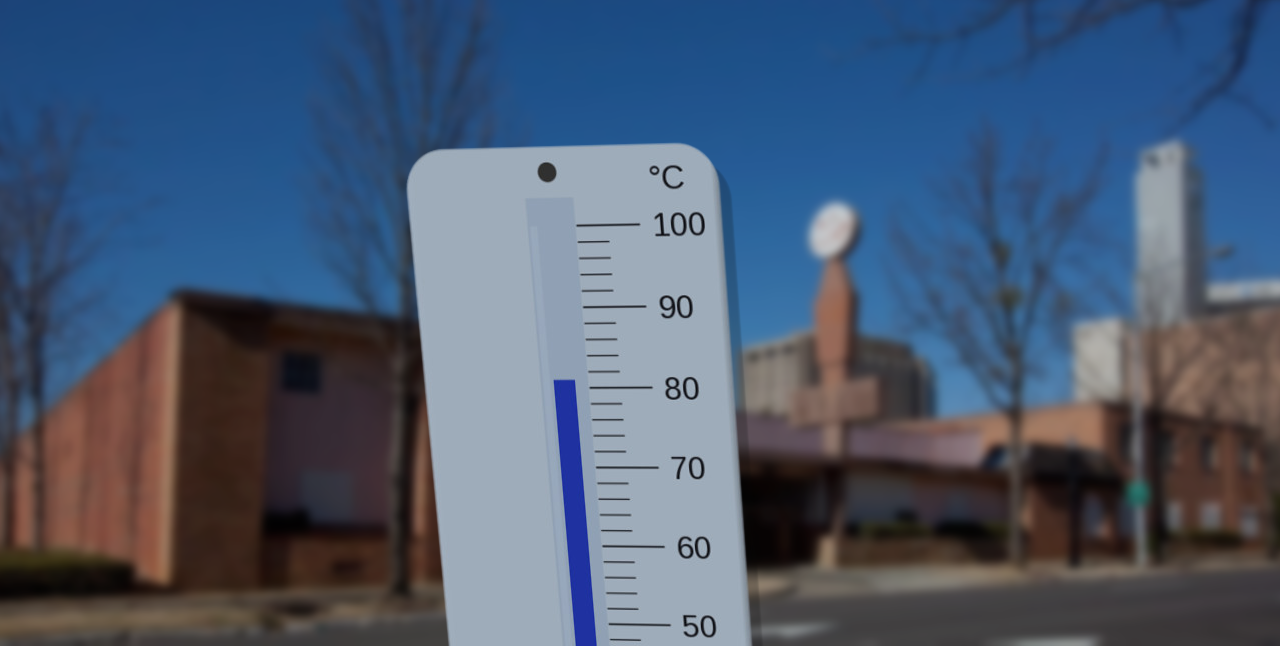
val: 81 °C
